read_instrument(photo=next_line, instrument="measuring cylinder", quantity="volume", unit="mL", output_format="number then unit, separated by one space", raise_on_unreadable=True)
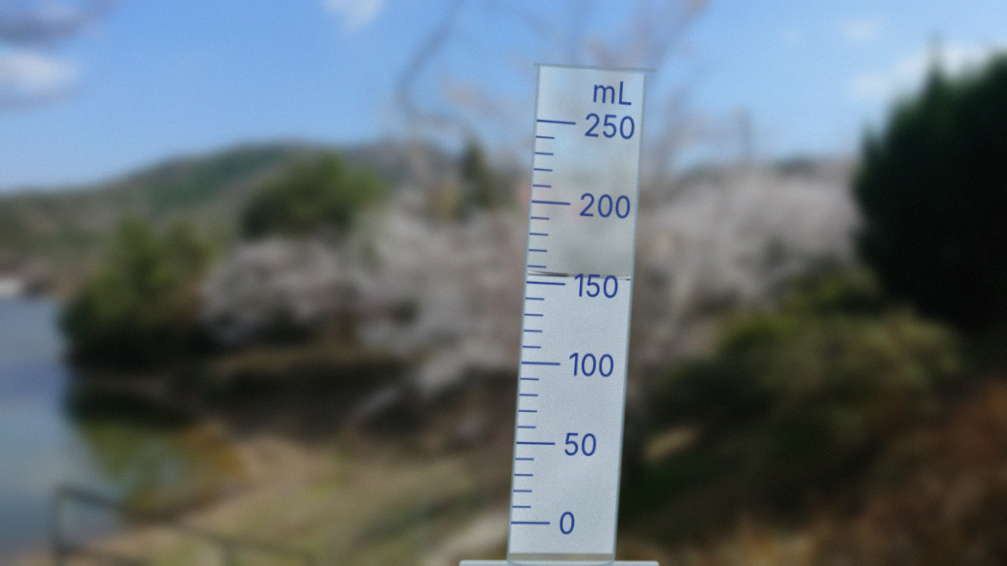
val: 155 mL
